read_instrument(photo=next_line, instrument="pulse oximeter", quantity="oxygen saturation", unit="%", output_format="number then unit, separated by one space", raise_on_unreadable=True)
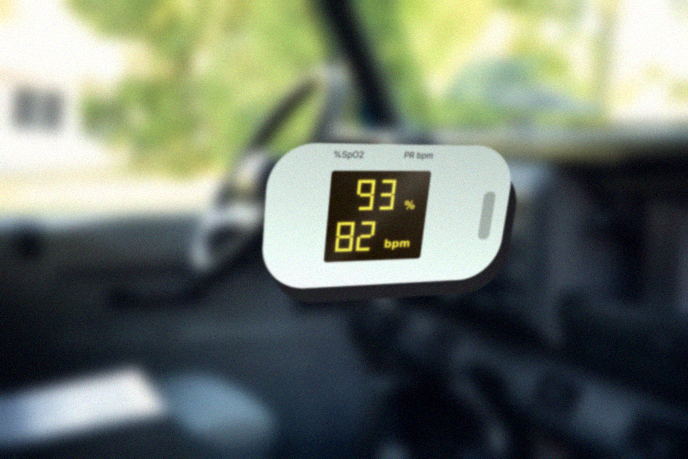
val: 93 %
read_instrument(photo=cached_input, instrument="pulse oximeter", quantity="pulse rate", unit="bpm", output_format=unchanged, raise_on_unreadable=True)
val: 82 bpm
